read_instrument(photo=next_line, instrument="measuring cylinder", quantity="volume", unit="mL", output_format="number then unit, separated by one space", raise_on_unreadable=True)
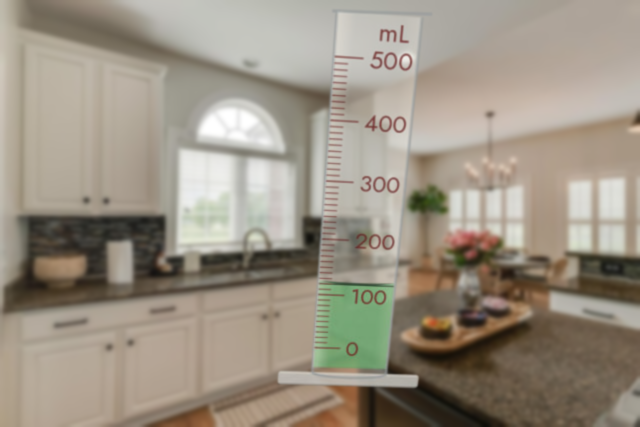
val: 120 mL
